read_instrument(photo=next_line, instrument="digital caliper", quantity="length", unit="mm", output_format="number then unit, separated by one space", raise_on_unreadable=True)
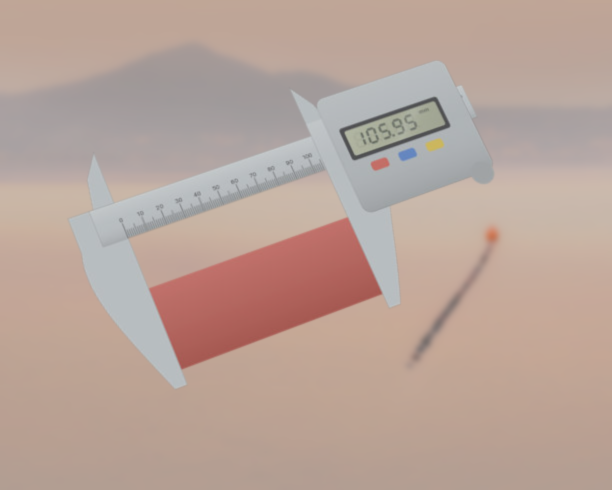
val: 105.95 mm
